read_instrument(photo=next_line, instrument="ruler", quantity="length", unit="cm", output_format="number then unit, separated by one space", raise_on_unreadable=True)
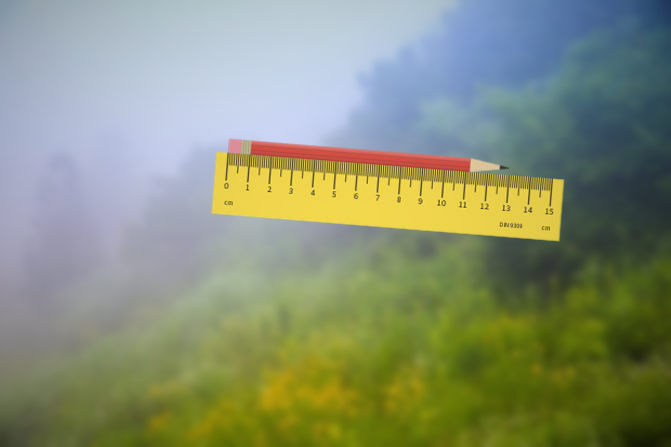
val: 13 cm
